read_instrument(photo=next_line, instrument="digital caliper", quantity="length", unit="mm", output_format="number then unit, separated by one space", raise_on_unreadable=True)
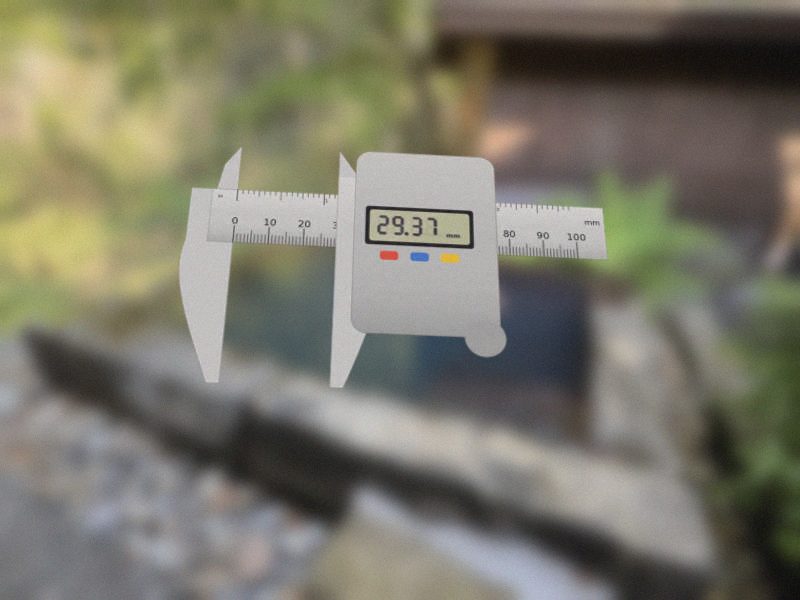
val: 29.37 mm
